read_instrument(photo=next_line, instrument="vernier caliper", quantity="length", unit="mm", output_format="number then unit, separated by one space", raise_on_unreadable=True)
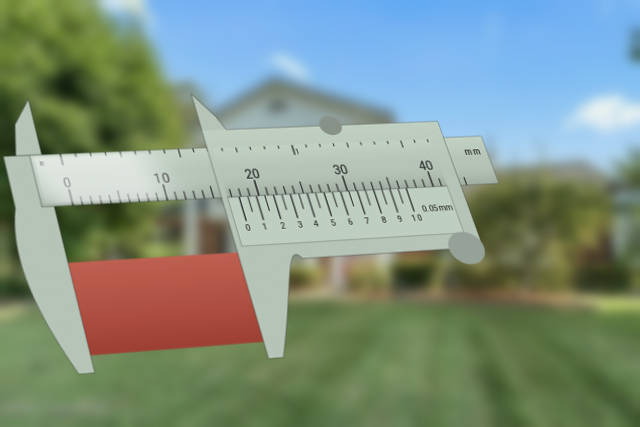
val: 17.8 mm
